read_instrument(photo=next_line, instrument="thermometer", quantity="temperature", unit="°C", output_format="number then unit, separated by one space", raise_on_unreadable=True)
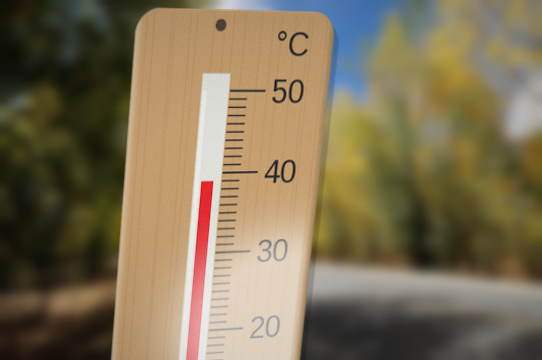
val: 39 °C
